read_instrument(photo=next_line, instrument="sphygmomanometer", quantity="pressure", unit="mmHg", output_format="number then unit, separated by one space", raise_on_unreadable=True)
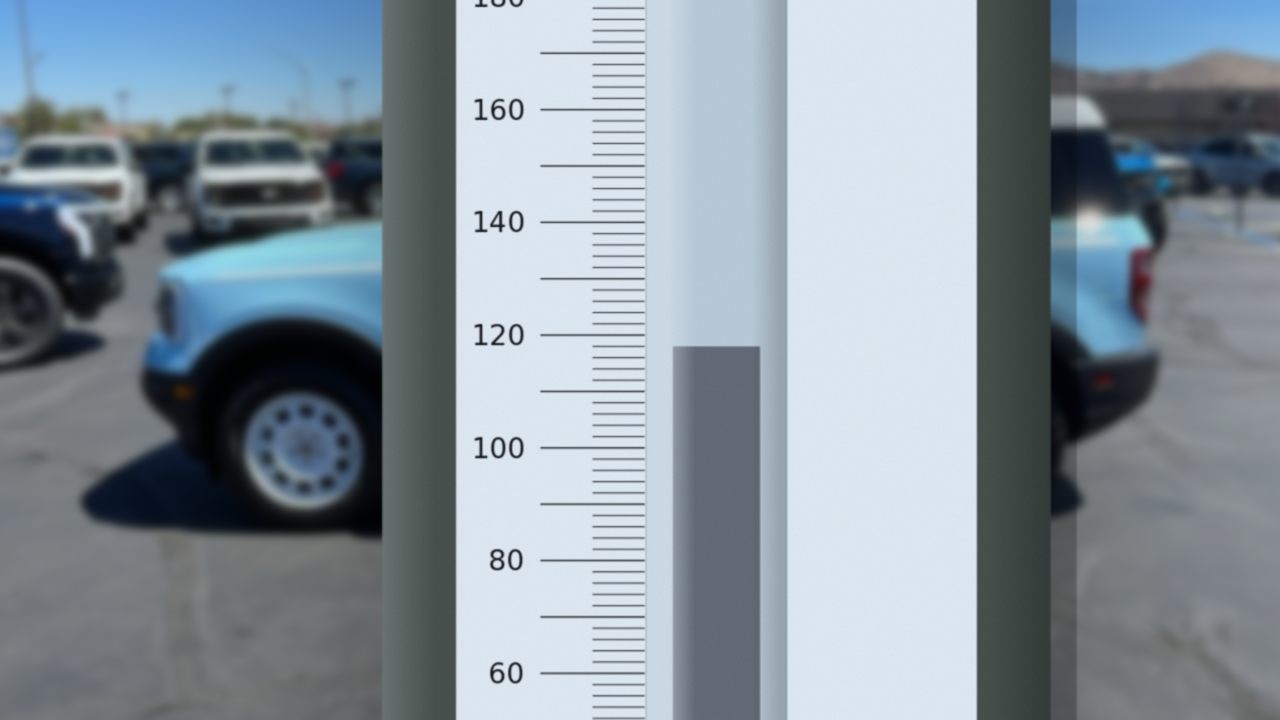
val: 118 mmHg
